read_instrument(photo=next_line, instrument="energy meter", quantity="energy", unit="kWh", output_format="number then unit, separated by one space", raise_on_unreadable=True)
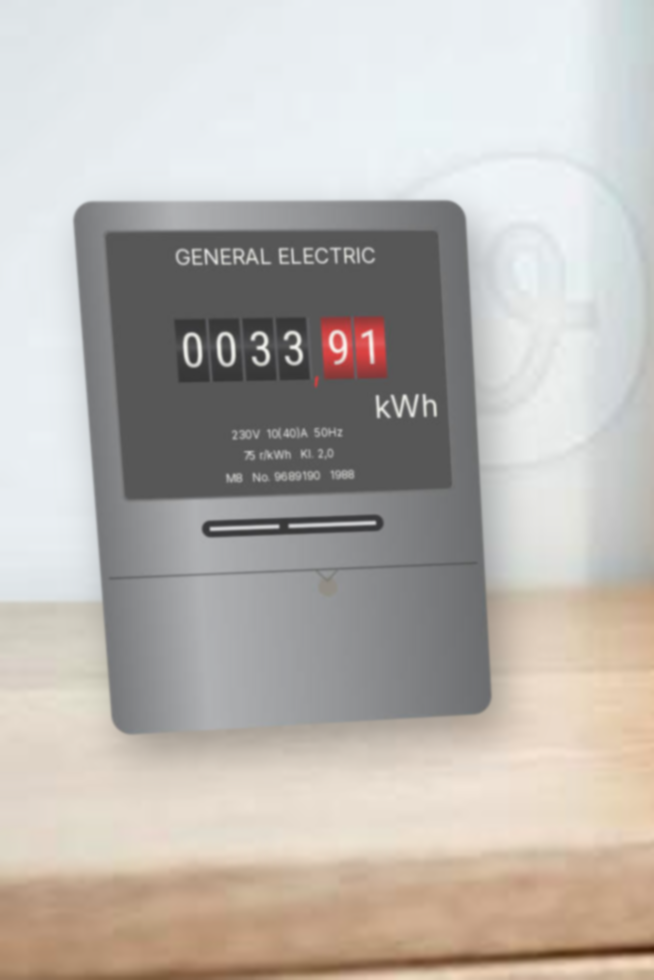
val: 33.91 kWh
